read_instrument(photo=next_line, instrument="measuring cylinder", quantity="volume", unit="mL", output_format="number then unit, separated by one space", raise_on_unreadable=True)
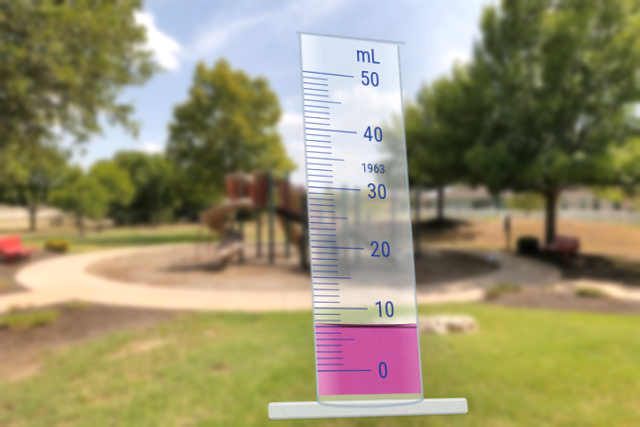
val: 7 mL
